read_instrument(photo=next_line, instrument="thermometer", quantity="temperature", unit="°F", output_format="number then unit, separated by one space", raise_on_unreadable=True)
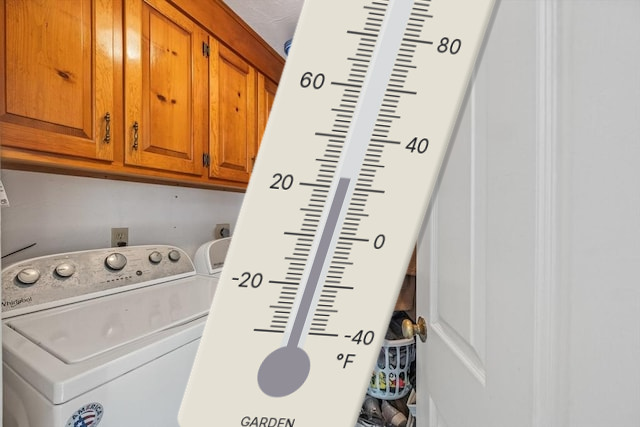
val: 24 °F
